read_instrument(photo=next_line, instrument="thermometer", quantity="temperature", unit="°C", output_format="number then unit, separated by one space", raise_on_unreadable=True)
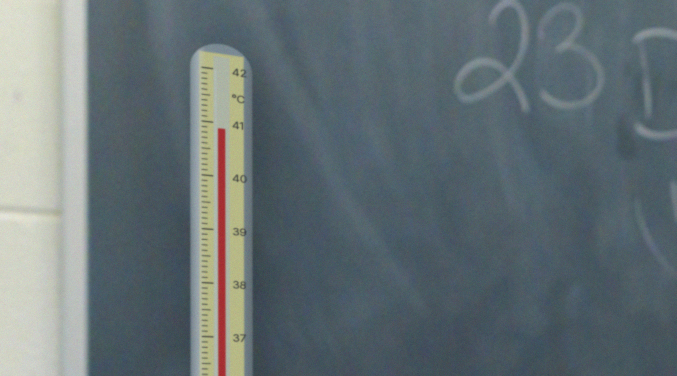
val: 40.9 °C
